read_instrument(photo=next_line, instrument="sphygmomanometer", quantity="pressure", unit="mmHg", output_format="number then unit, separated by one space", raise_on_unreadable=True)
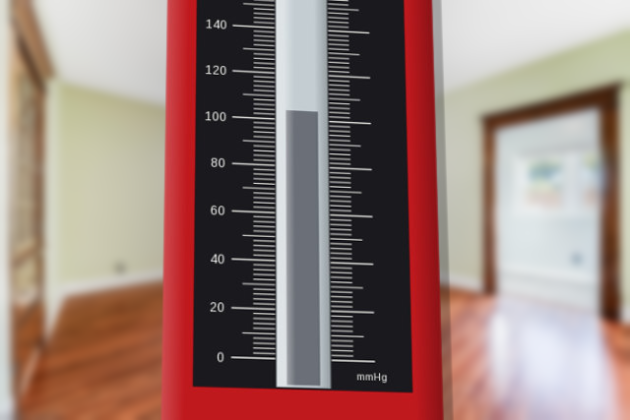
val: 104 mmHg
